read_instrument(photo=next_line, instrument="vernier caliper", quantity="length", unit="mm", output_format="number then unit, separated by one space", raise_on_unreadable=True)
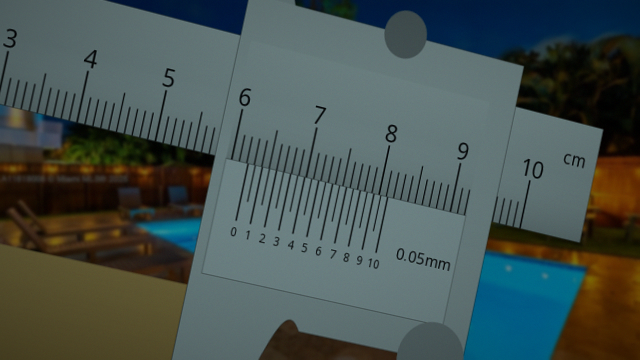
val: 62.2 mm
